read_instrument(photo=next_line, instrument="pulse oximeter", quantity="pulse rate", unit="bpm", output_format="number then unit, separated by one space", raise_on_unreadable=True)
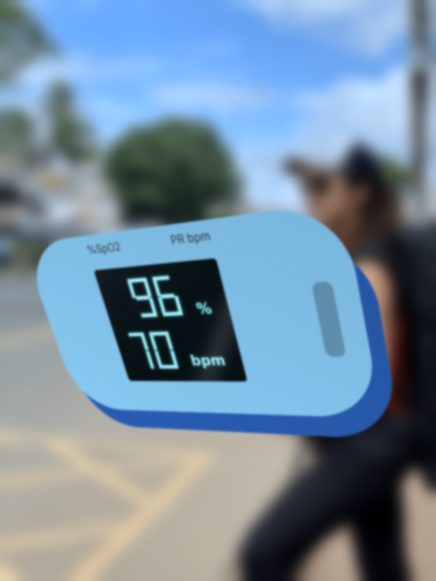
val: 70 bpm
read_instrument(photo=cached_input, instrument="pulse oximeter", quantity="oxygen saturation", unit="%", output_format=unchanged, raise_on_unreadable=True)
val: 96 %
